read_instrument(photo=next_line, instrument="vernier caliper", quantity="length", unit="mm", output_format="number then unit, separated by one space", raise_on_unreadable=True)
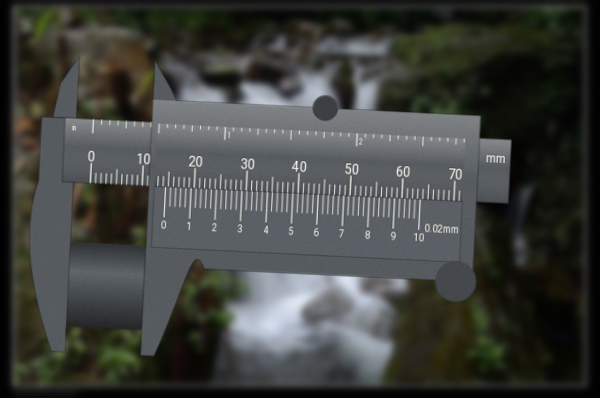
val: 14.5 mm
